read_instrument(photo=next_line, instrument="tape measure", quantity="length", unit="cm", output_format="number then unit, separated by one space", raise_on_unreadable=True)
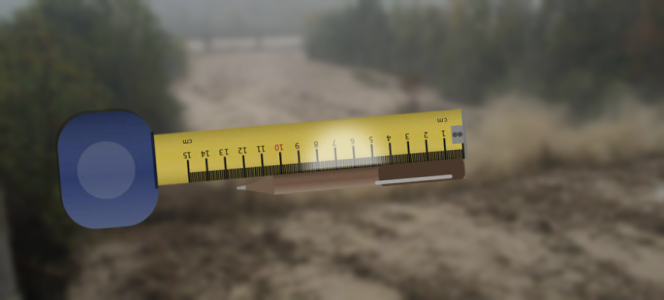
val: 12.5 cm
